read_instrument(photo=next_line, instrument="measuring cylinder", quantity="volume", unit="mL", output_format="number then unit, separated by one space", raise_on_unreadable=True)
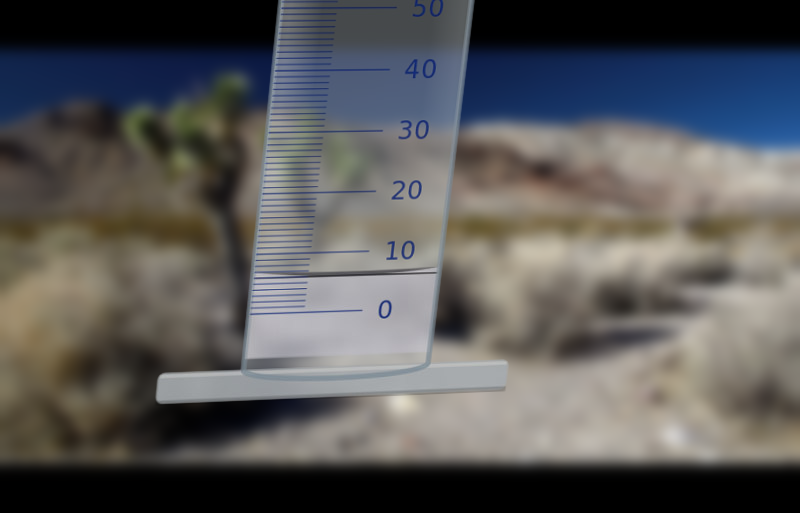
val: 6 mL
